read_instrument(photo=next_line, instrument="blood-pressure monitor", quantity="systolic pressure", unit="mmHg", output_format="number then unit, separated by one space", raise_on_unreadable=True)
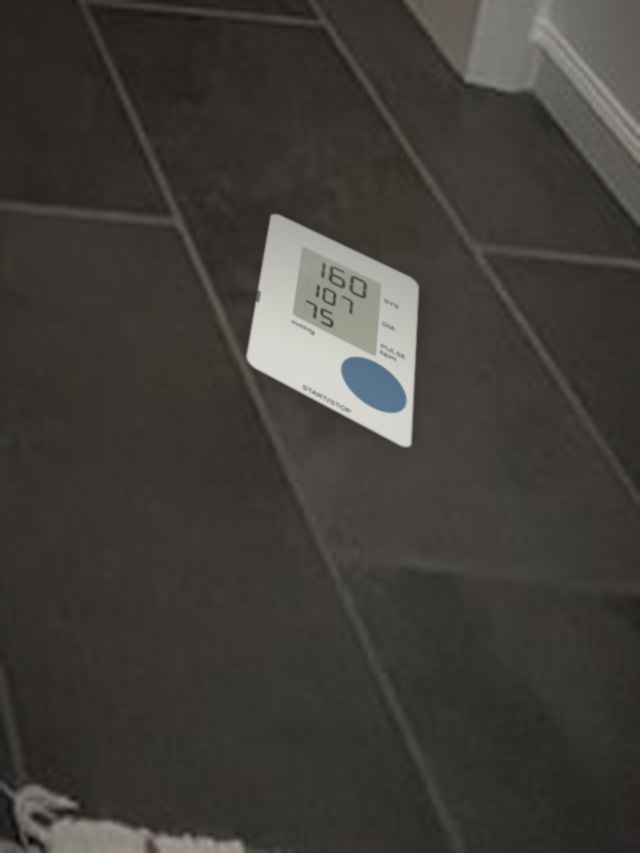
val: 160 mmHg
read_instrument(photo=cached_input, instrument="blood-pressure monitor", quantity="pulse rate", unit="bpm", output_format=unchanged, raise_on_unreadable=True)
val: 75 bpm
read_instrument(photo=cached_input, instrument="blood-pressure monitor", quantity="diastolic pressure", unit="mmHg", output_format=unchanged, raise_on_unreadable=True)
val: 107 mmHg
